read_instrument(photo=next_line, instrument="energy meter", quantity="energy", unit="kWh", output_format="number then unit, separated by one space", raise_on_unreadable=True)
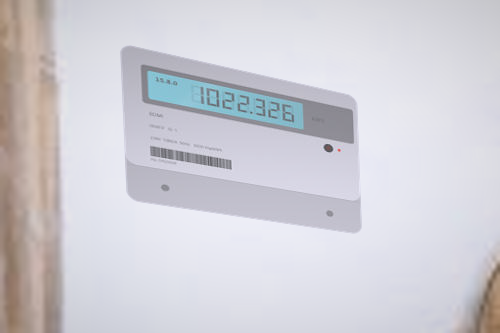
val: 1022.326 kWh
